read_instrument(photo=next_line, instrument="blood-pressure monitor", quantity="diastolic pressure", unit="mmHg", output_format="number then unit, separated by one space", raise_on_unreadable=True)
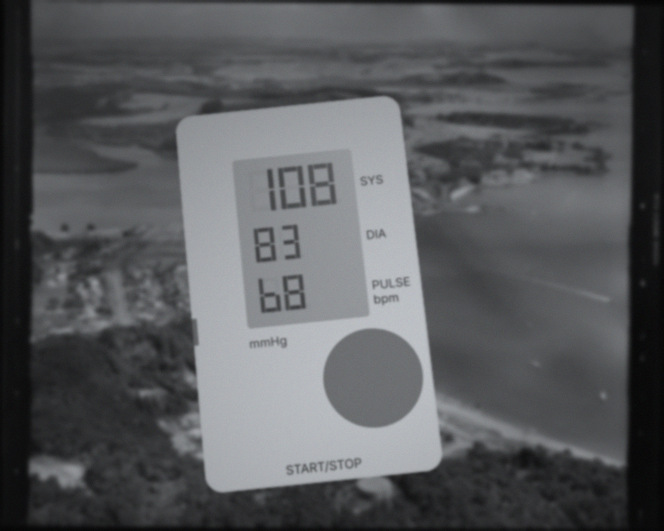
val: 83 mmHg
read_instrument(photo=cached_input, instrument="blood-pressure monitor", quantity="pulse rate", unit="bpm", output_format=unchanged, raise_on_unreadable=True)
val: 68 bpm
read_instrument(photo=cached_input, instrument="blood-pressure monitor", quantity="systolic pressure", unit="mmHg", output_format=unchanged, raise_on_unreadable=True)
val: 108 mmHg
